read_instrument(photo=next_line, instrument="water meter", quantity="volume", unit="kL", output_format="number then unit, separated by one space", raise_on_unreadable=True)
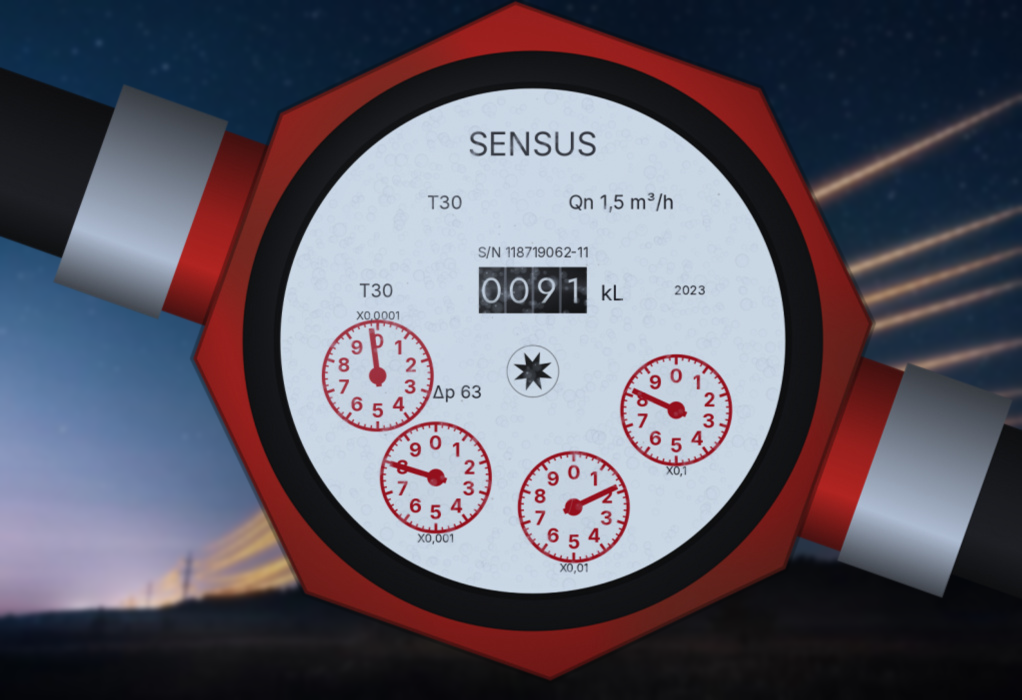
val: 91.8179 kL
